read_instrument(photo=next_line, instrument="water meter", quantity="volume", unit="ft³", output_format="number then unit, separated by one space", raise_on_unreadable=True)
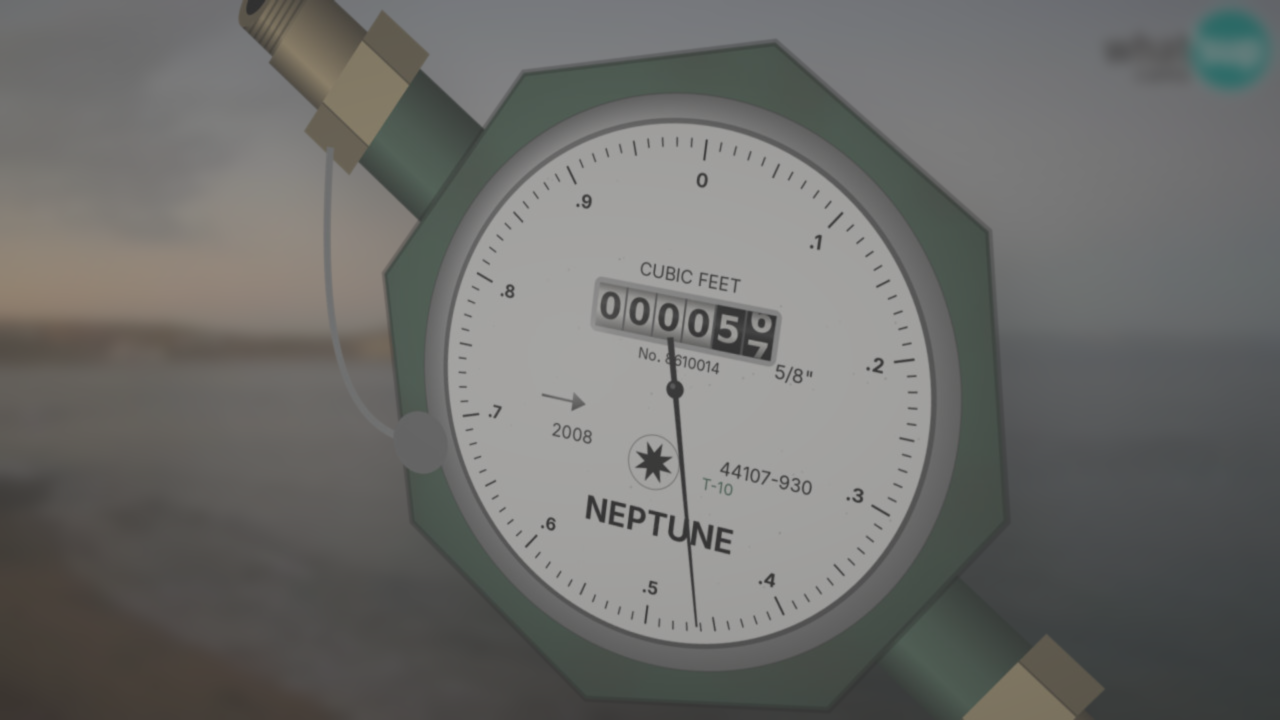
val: 56.46 ft³
